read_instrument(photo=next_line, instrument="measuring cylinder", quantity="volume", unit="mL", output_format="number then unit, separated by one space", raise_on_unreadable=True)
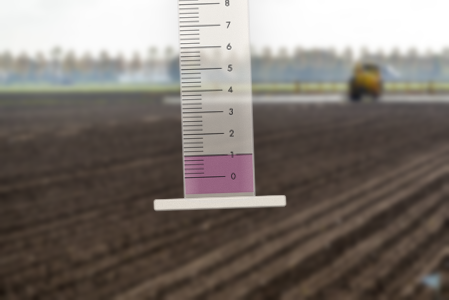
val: 1 mL
